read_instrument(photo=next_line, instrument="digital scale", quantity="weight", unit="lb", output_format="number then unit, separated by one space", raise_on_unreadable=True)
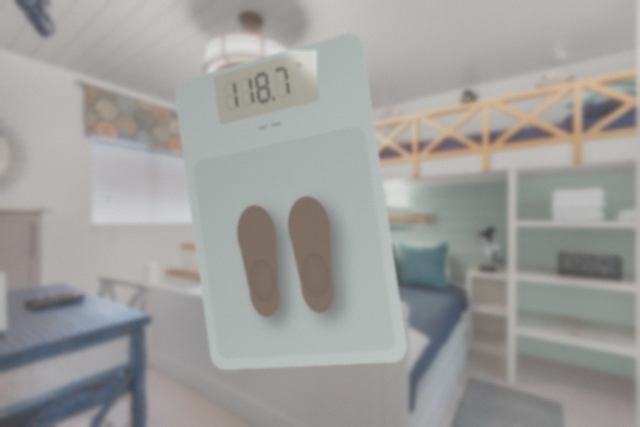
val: 118.7 lb
